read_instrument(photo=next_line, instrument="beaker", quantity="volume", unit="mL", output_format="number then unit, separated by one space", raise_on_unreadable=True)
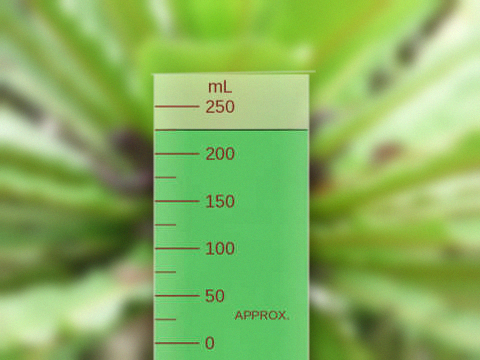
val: 225 mL
